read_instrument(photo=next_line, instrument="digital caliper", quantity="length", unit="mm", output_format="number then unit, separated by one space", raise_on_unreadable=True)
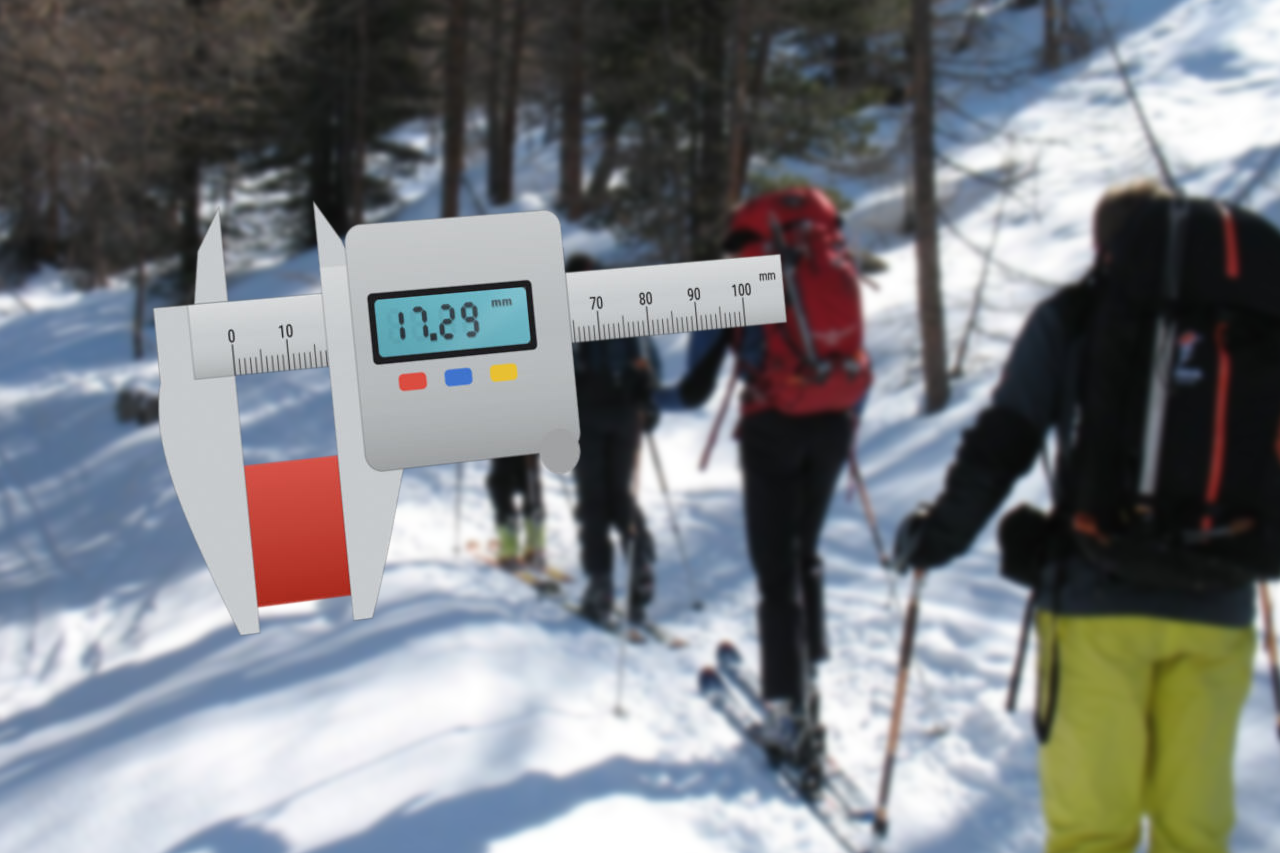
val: 17.29 mm
